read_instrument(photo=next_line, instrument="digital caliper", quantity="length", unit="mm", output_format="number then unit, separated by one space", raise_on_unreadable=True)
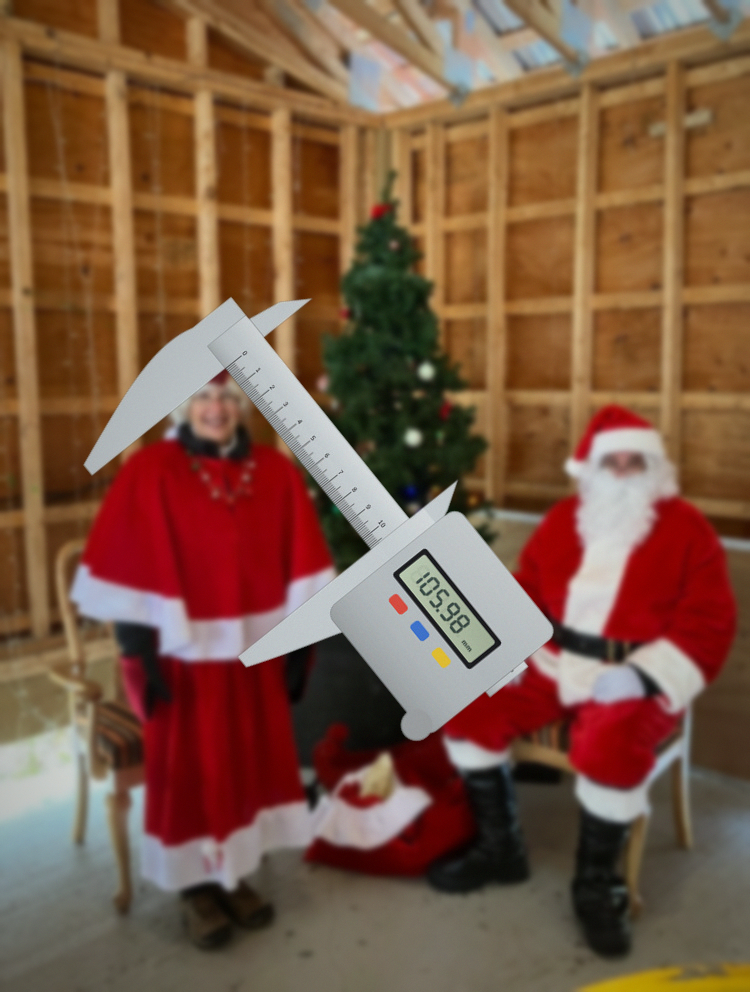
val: 105.98 mm
